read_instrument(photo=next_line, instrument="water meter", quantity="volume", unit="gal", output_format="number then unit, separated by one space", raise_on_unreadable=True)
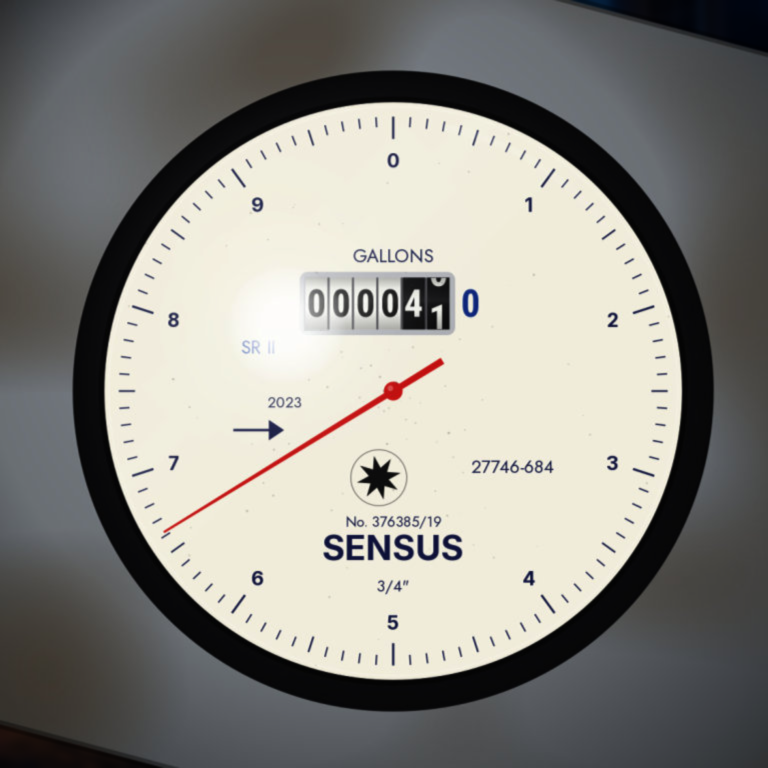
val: 406.6 gal
